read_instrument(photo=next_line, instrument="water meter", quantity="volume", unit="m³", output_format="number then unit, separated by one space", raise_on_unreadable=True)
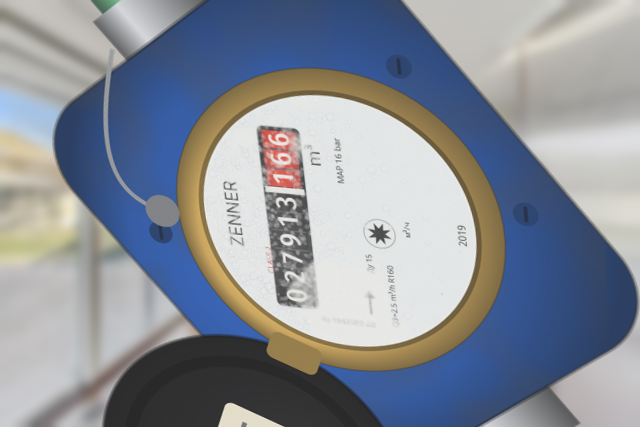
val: 27913.166 m³
